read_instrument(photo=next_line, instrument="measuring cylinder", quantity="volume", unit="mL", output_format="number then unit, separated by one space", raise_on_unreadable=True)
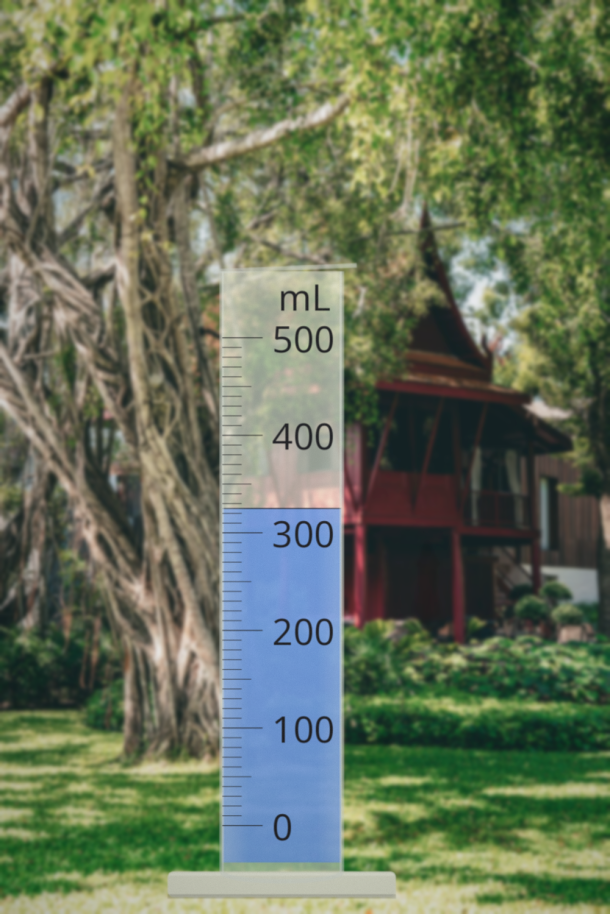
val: 325 mL
